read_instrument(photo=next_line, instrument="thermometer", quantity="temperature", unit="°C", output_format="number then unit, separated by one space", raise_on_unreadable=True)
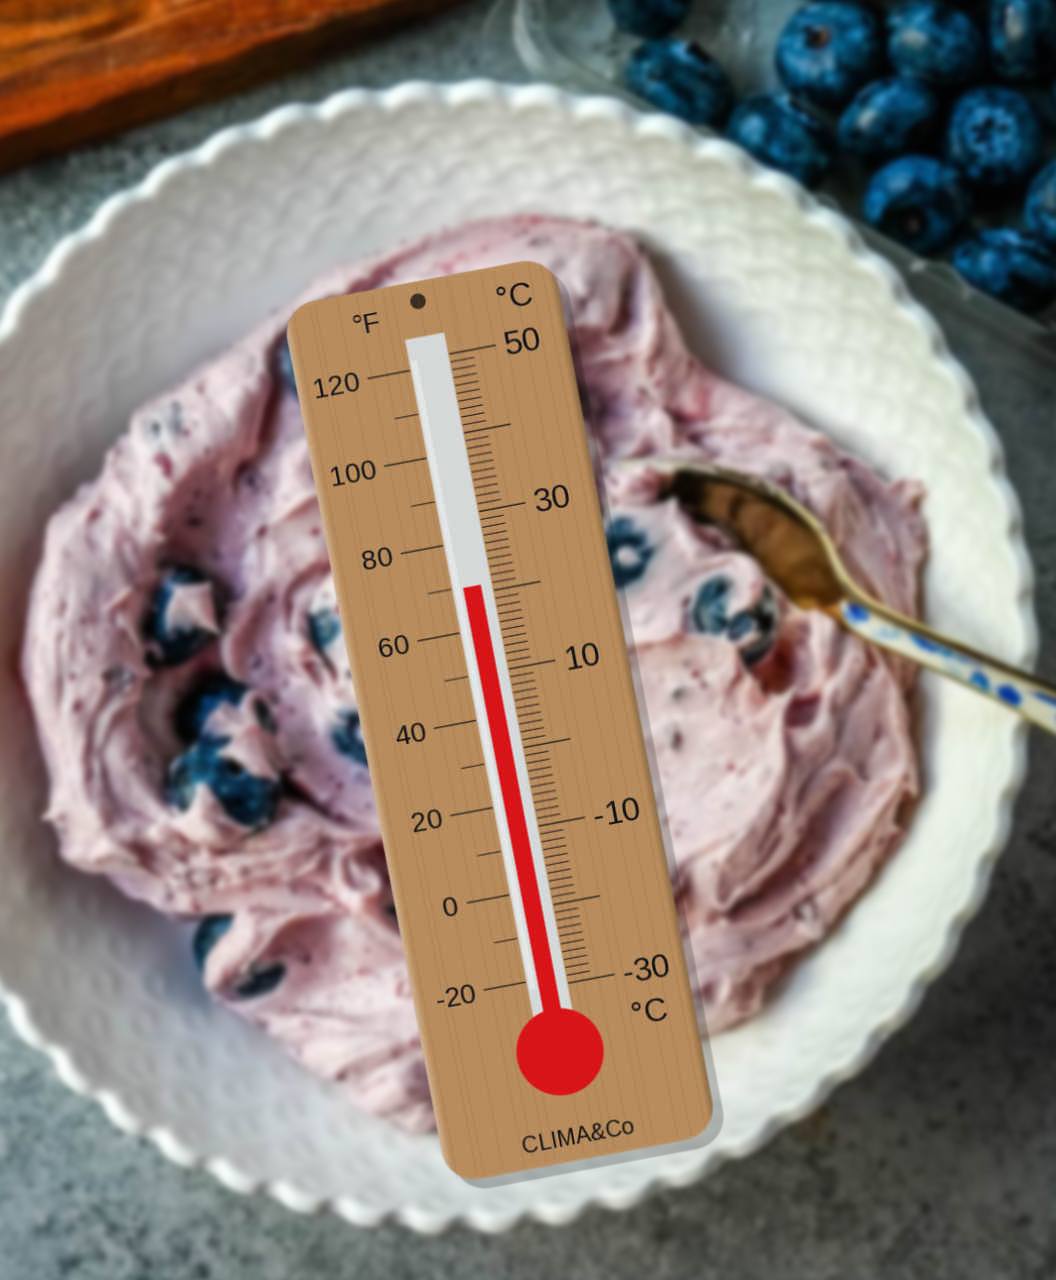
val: 21 °C
